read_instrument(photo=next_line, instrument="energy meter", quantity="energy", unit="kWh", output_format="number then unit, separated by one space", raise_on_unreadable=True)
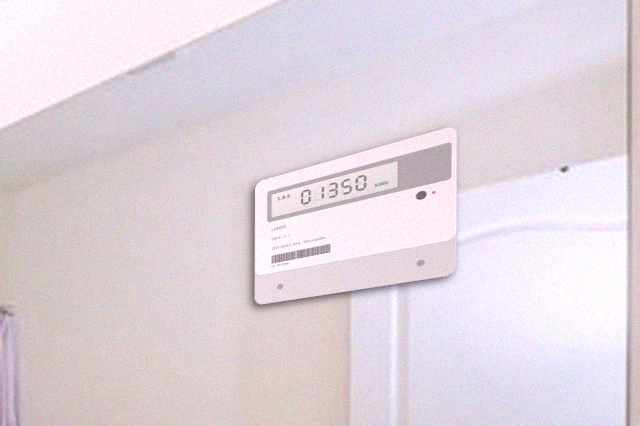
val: 1350 kWh
